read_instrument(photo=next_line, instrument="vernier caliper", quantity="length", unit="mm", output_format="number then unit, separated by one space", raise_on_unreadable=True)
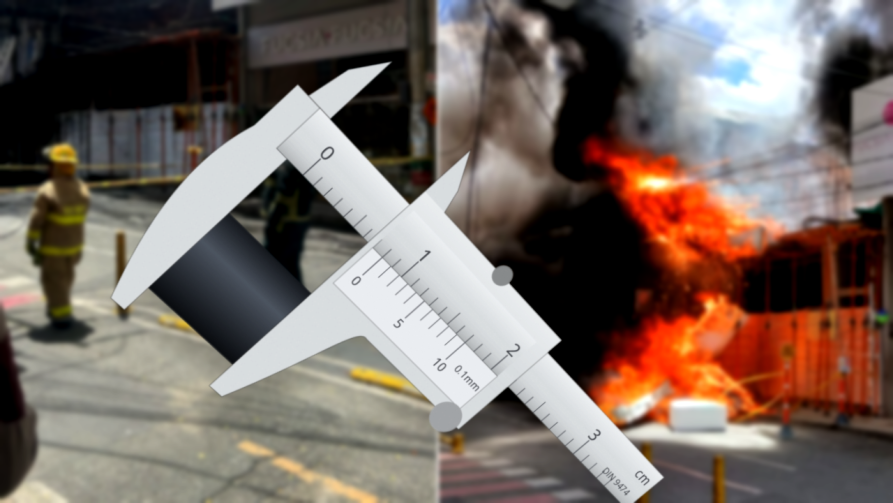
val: 8.0 mm
